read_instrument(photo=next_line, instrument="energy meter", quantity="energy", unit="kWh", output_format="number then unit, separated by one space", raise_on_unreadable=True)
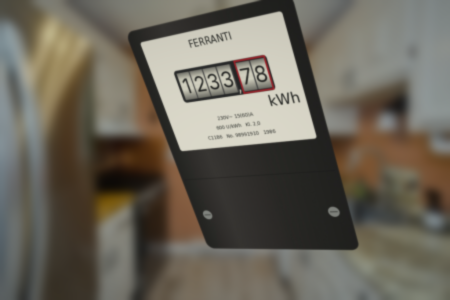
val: 1233.78 kWh
